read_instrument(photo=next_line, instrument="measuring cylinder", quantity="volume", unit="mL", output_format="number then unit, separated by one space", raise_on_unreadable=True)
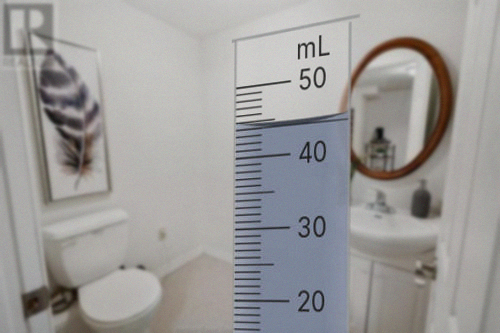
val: 44 mL
